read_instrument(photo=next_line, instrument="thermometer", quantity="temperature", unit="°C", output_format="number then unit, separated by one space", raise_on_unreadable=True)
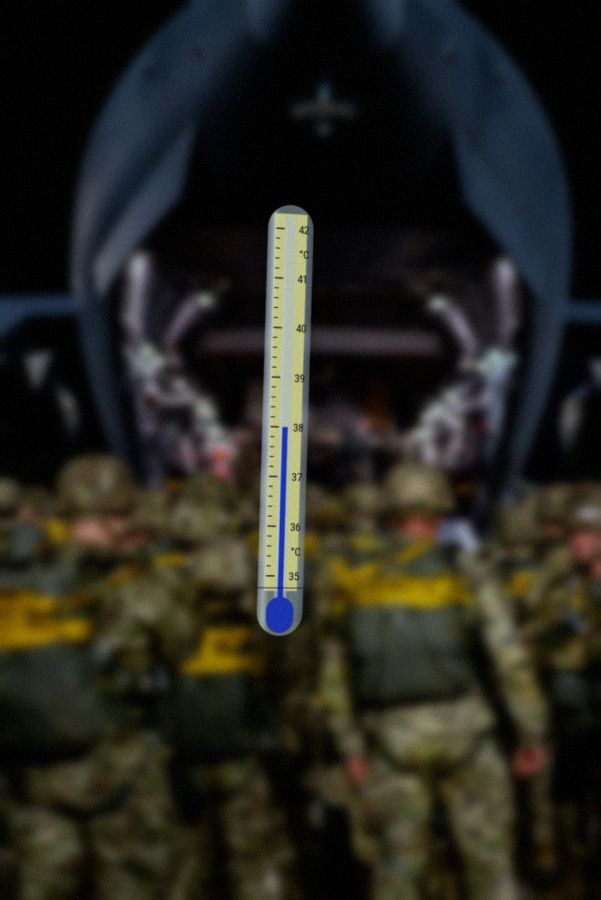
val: 38 °C
